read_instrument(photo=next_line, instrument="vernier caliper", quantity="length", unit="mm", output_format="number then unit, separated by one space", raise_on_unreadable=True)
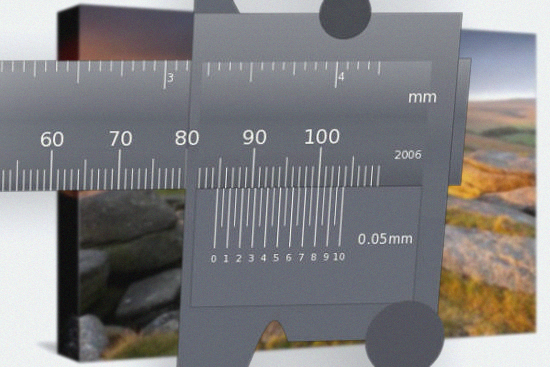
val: 84.8 mm
